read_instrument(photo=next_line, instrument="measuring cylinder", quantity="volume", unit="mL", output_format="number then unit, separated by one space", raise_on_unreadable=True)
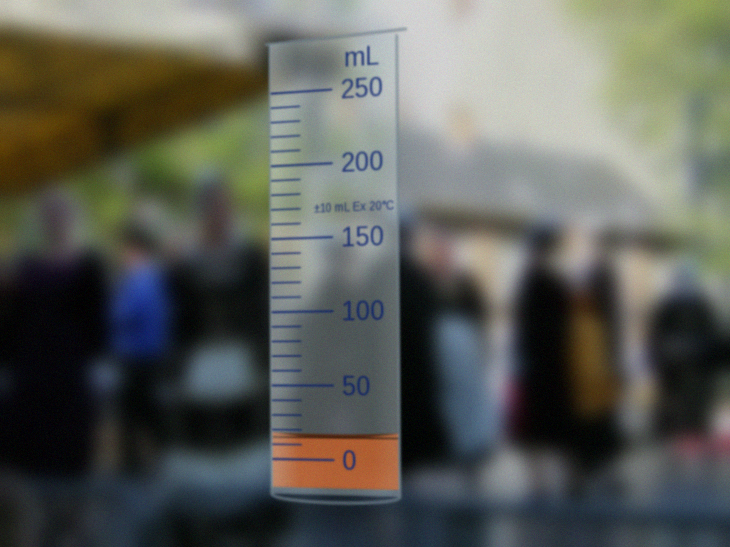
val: 15 mL
